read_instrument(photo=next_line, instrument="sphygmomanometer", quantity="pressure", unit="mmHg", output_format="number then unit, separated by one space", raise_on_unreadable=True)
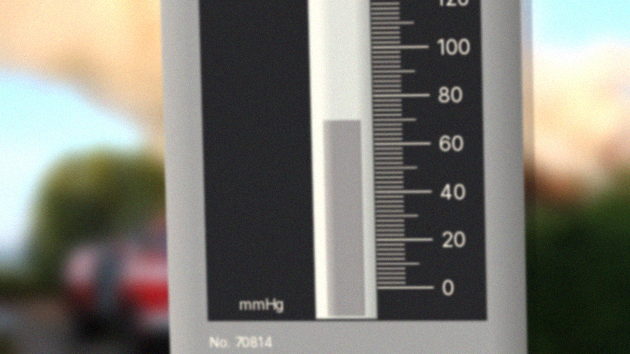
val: 70 mmHg
